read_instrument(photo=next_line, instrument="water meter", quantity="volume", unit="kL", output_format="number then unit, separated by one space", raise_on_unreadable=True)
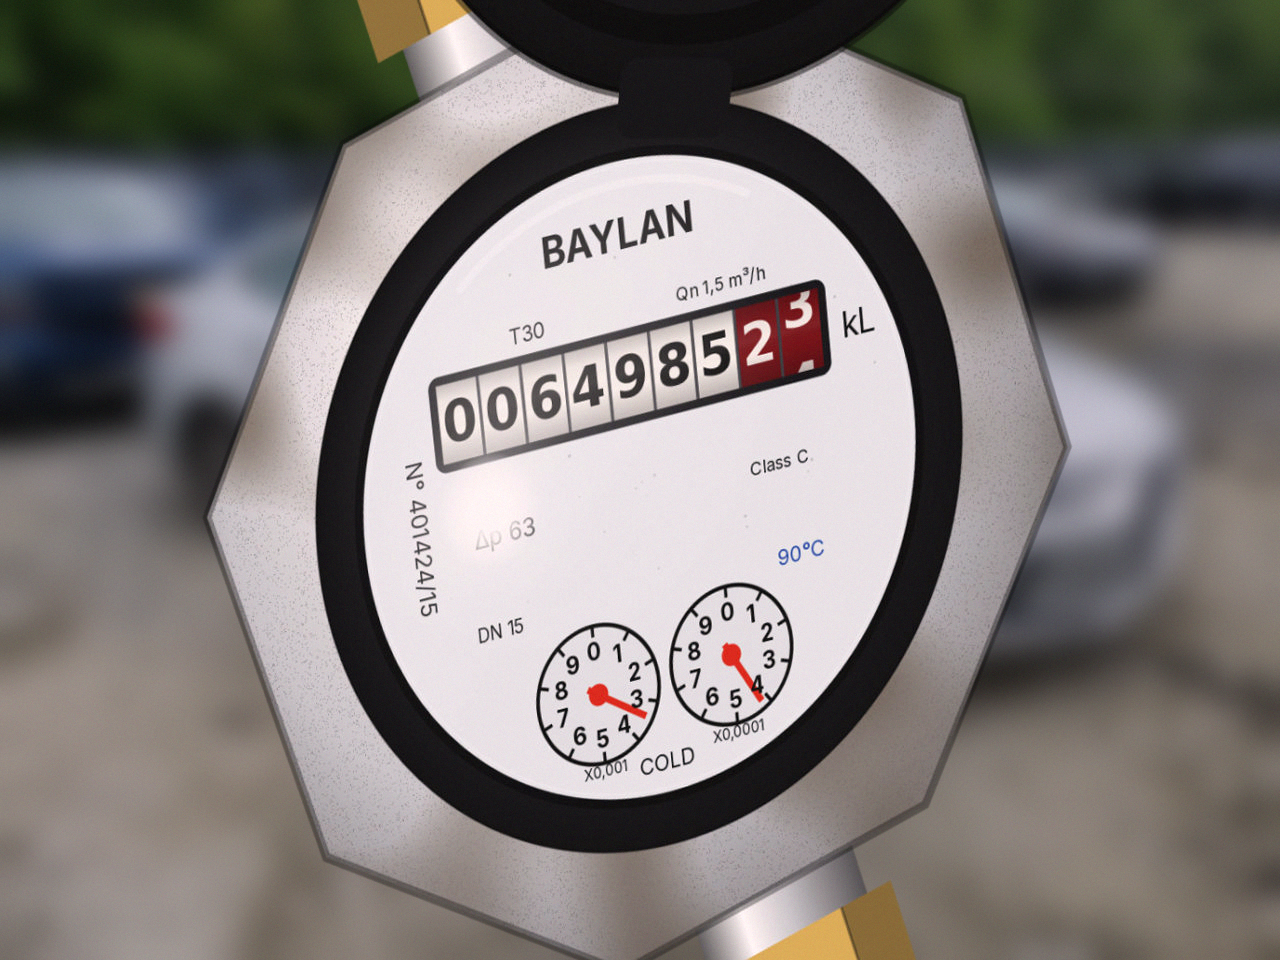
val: 64985.2334 kL
